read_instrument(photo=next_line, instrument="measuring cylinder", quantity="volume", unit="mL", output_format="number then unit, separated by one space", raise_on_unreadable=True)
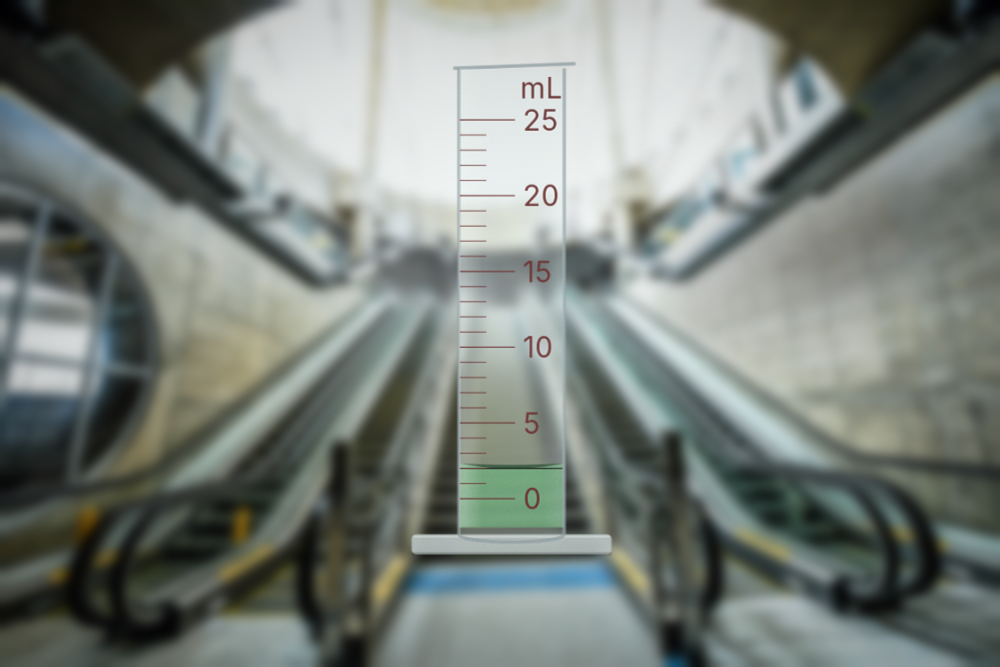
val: 2 mL
